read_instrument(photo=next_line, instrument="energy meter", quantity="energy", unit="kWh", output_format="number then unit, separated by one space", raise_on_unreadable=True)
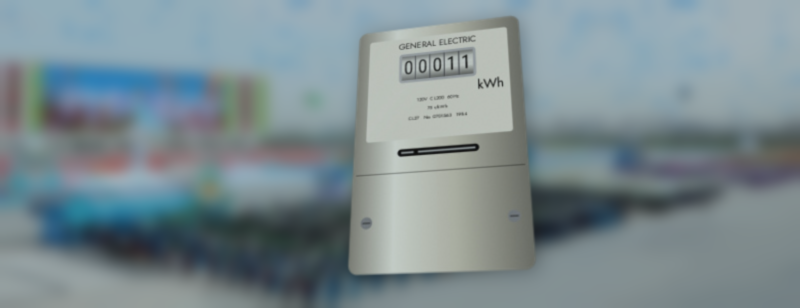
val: 11 kWh
